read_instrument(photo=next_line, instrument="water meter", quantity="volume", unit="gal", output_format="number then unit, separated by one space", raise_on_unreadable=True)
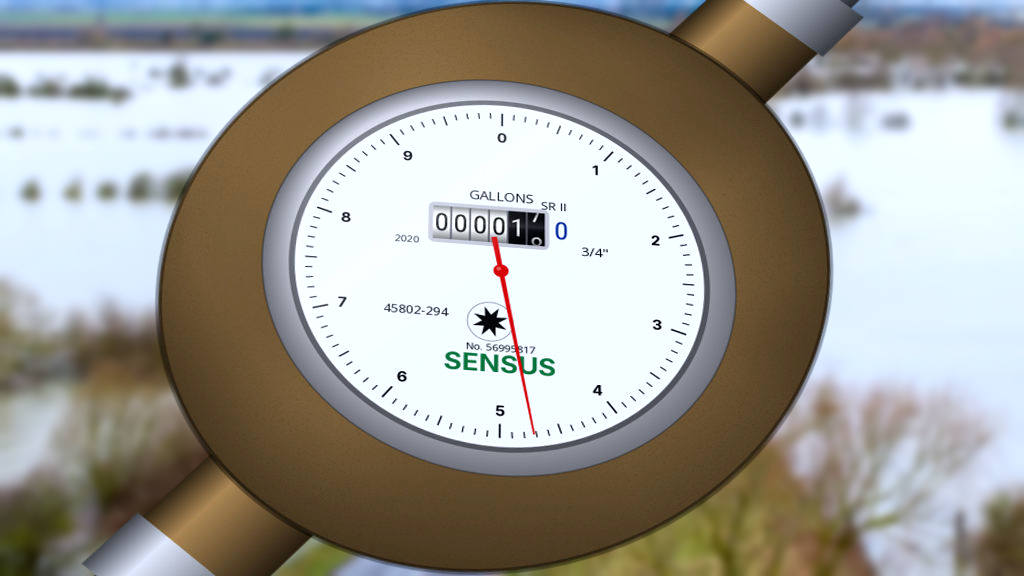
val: 174.7 gal
